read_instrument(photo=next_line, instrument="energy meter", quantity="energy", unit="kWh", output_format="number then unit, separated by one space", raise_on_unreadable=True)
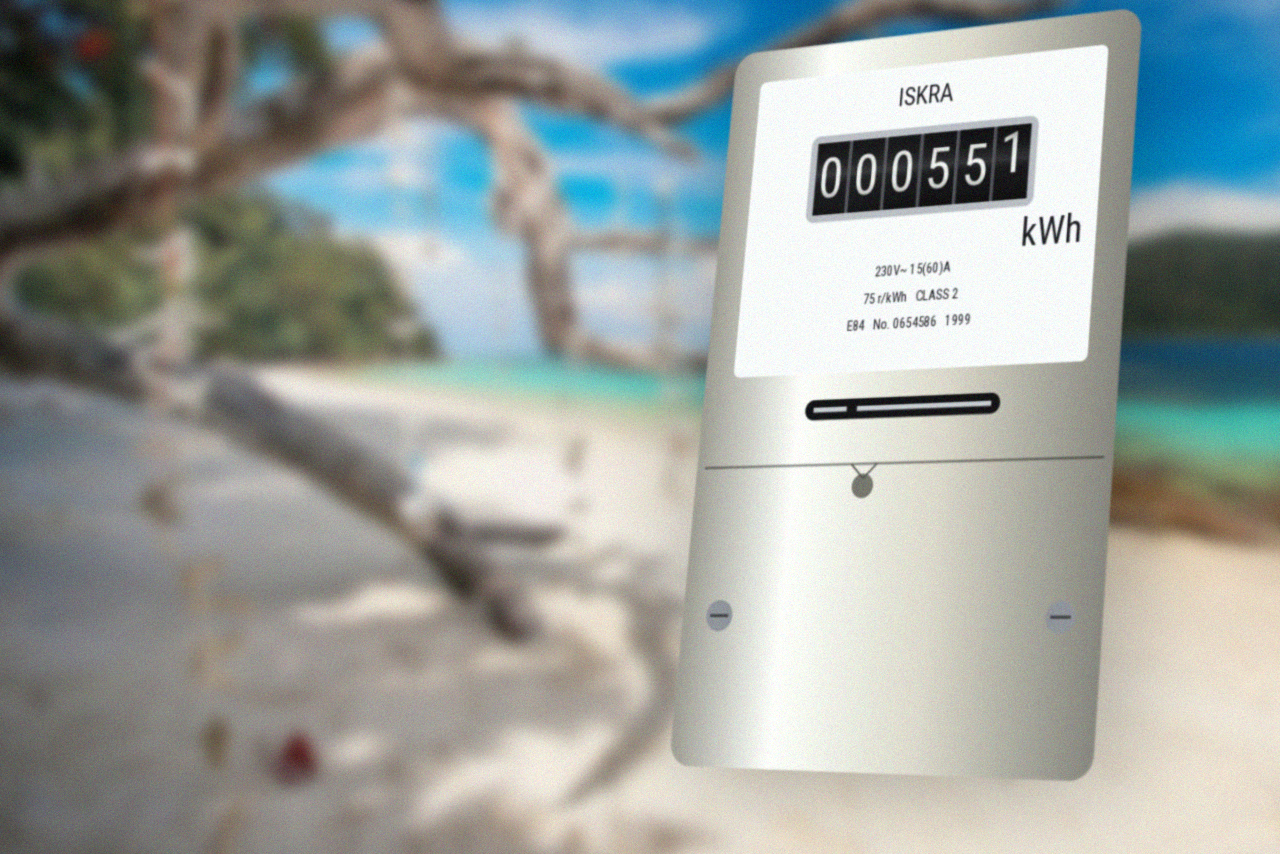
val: 551 kWh
